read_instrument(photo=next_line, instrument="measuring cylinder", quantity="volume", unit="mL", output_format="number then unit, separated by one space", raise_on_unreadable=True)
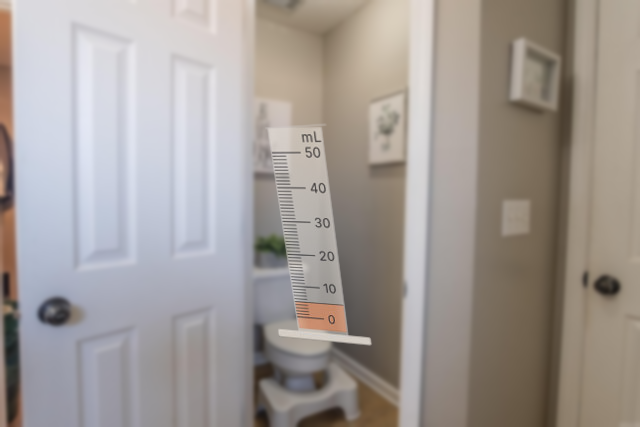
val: 5 mL
